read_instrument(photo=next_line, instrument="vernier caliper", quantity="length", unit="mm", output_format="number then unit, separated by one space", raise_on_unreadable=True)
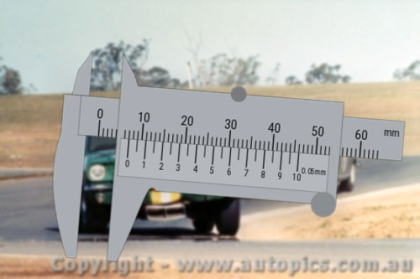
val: 7.0 mm
